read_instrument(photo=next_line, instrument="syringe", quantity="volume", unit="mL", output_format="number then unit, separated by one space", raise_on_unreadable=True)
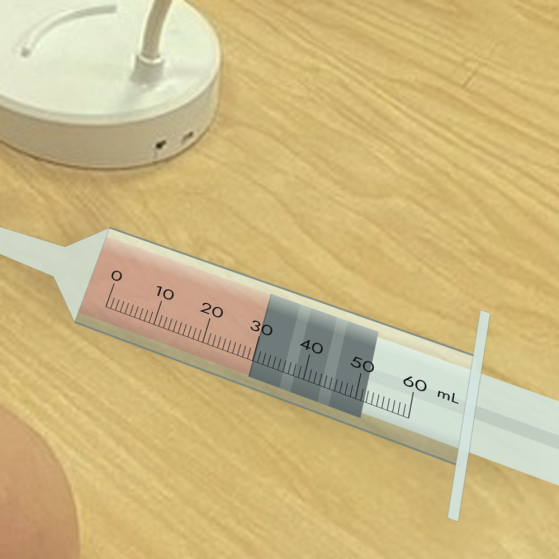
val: 30 mL
